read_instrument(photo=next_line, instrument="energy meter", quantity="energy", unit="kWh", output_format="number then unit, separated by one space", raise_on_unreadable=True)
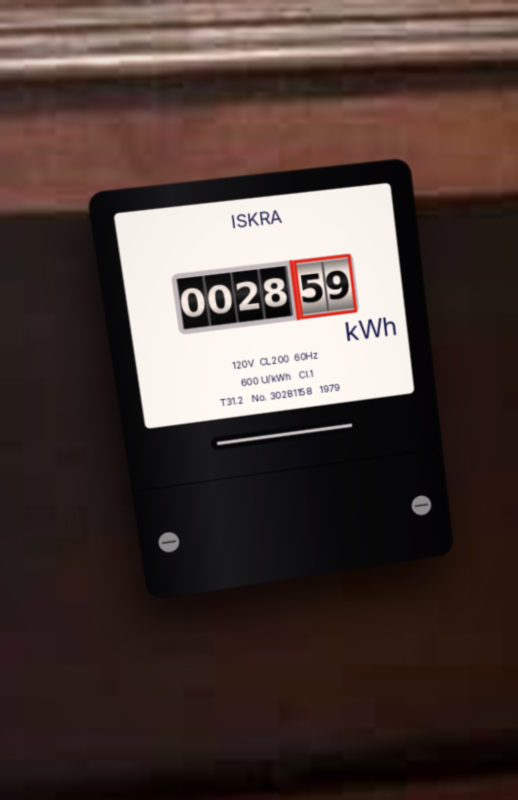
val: 28.59 kWh
